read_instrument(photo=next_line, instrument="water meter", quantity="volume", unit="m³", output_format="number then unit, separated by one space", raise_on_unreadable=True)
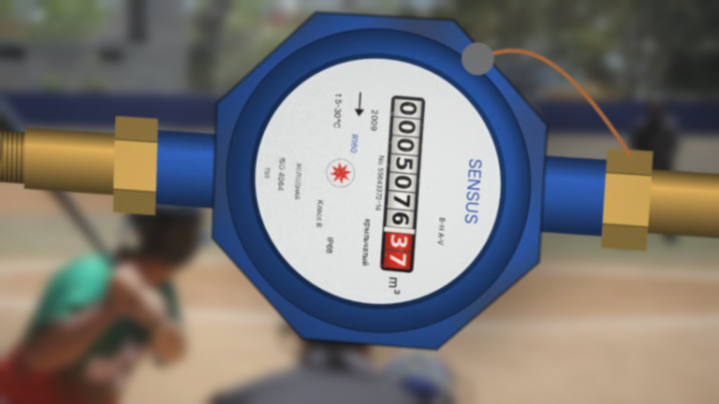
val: 5076.37 m³
